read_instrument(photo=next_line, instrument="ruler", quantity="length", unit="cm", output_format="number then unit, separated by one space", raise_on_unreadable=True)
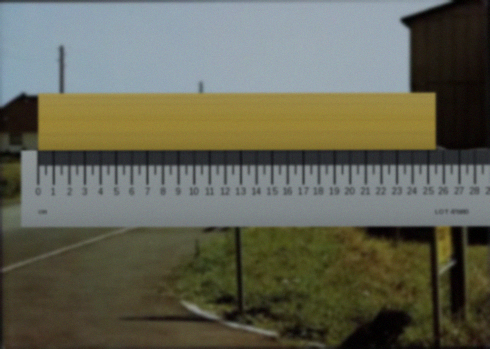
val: 25.5 cm
